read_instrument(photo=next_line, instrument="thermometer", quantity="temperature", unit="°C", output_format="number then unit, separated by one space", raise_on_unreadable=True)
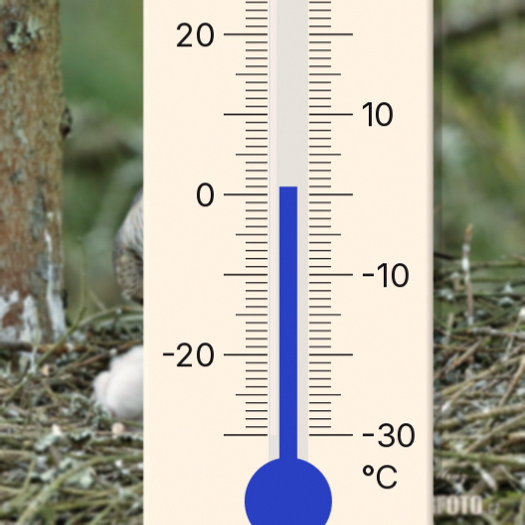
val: 1 °C
